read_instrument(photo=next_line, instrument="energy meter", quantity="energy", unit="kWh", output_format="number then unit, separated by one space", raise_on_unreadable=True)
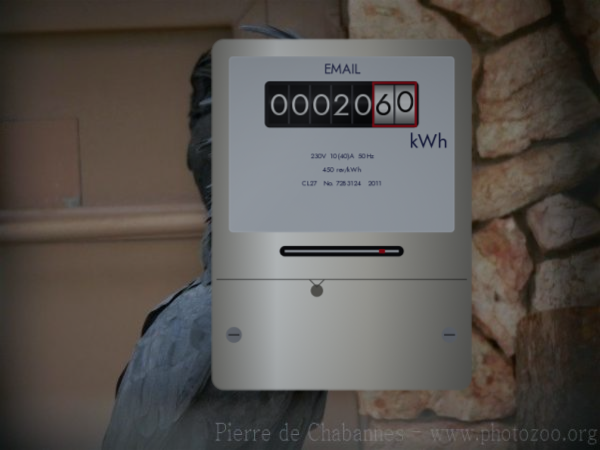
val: 20.60 kWh
